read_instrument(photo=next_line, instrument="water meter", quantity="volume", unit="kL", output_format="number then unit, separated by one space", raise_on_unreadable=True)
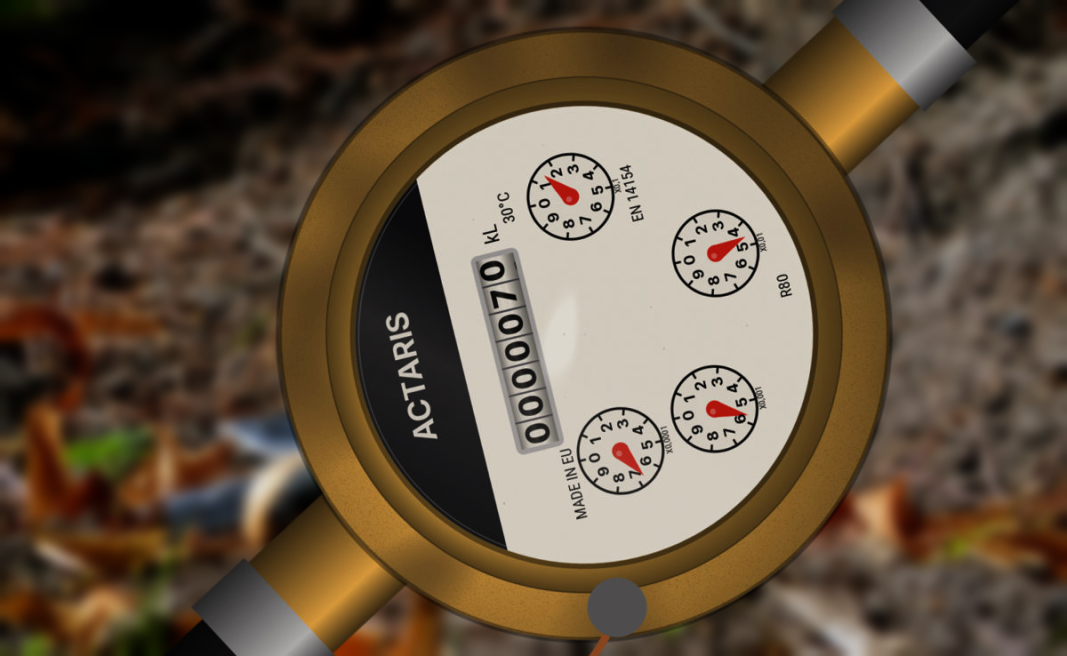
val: 70.1456 kL
